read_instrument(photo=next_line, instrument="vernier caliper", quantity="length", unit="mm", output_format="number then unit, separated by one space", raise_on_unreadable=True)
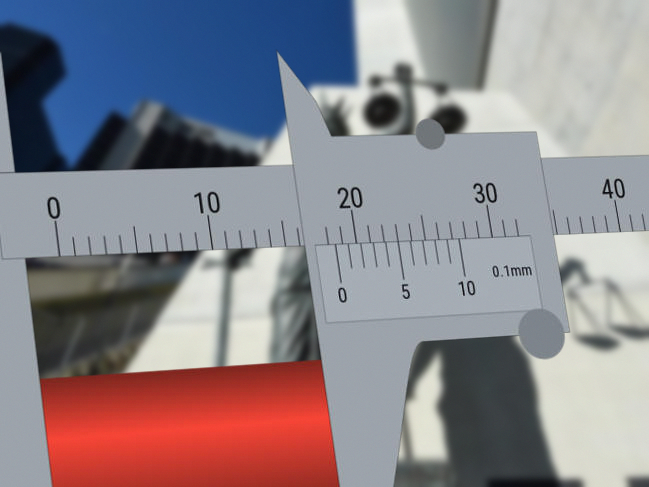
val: 18.5 mm
